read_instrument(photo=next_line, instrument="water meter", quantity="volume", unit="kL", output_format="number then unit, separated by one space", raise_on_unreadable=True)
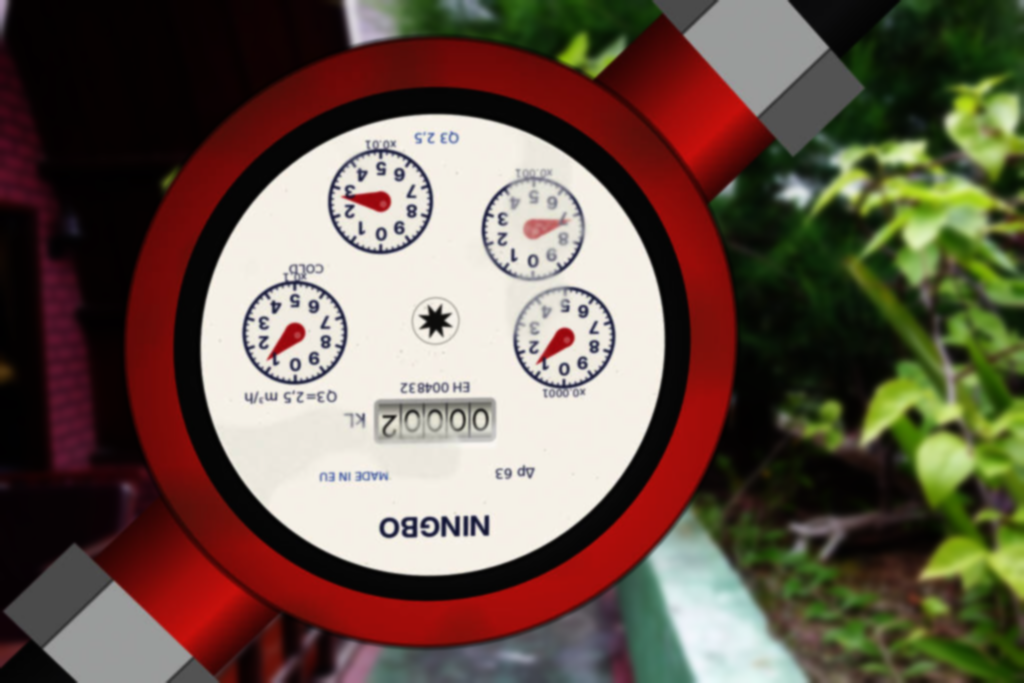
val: 2.1271 kL
